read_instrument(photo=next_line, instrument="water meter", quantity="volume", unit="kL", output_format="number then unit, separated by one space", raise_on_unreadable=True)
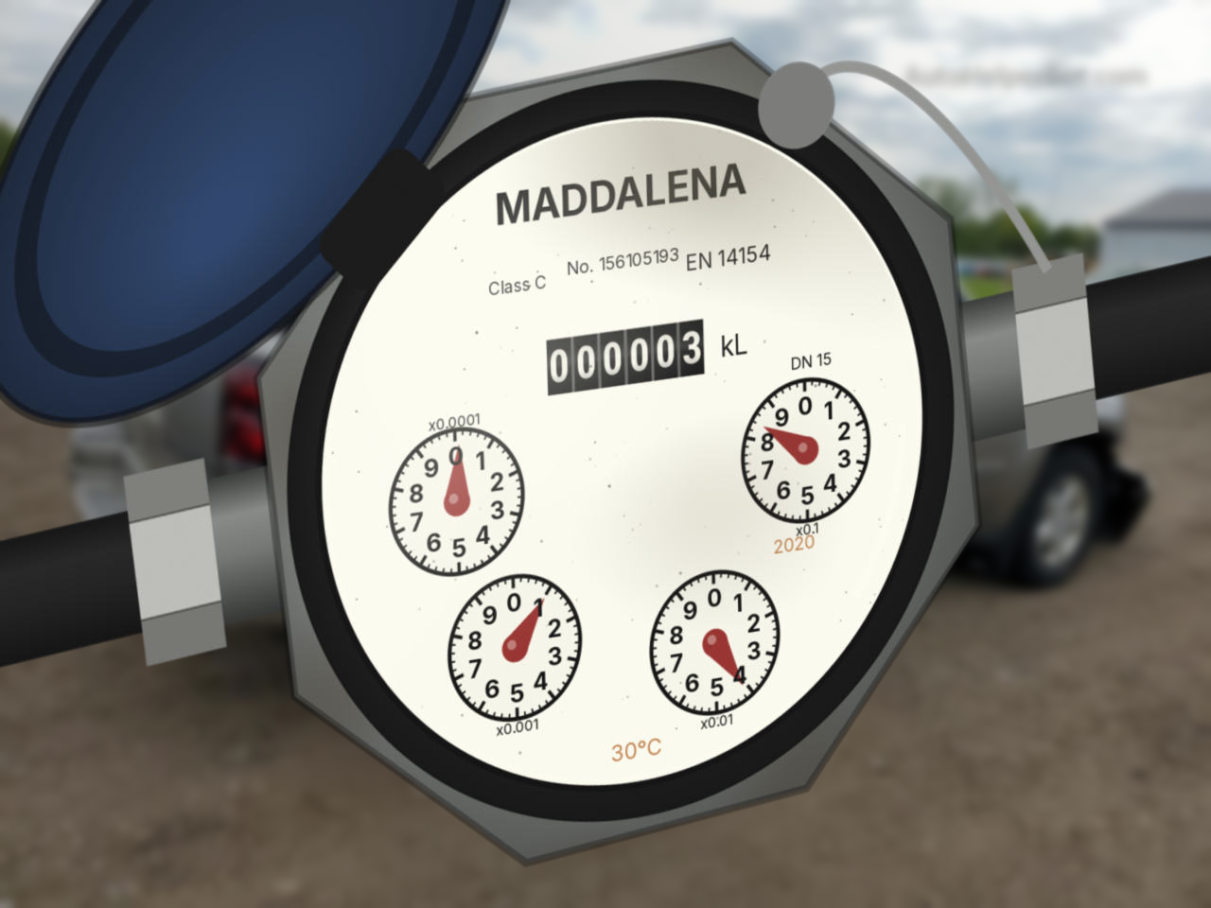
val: 3.8410 kL
